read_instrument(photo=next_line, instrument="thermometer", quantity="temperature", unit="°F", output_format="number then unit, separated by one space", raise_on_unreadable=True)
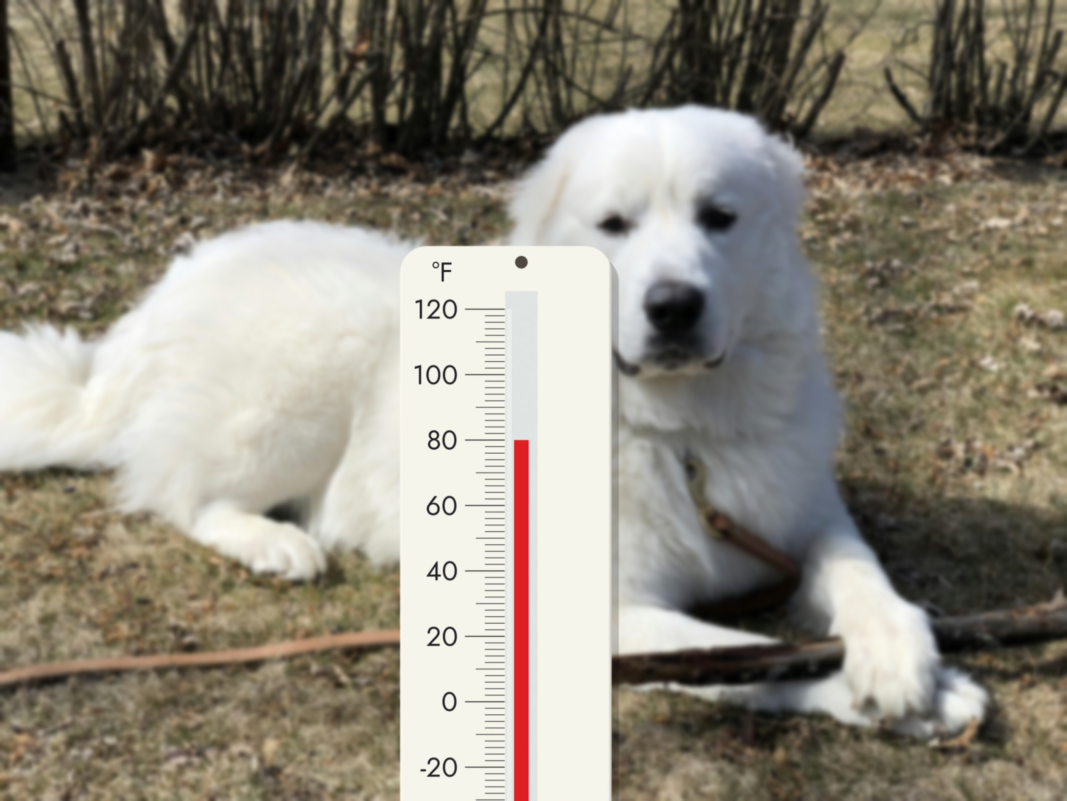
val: 80 °F
